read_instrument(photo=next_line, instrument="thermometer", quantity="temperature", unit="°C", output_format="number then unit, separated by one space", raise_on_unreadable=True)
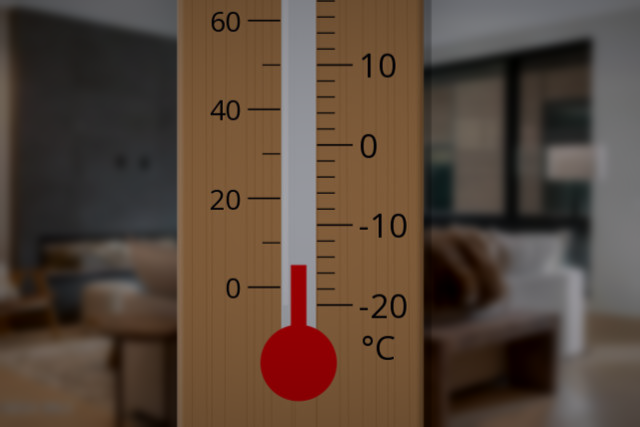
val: -15 °C
